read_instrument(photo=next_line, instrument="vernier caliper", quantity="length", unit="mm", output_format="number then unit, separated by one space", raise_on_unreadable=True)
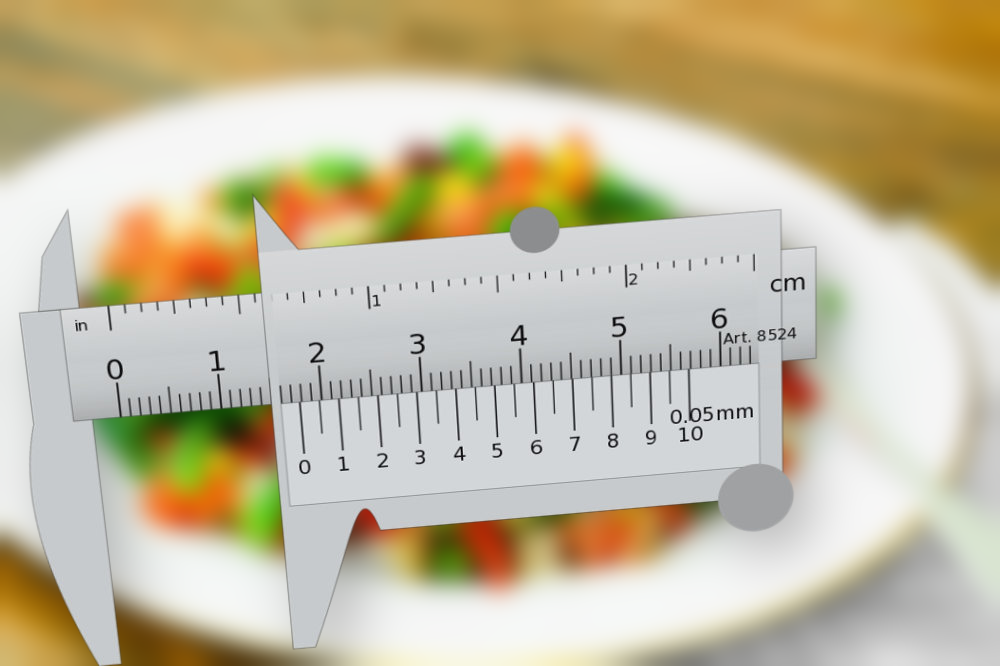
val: 17.8 mm
